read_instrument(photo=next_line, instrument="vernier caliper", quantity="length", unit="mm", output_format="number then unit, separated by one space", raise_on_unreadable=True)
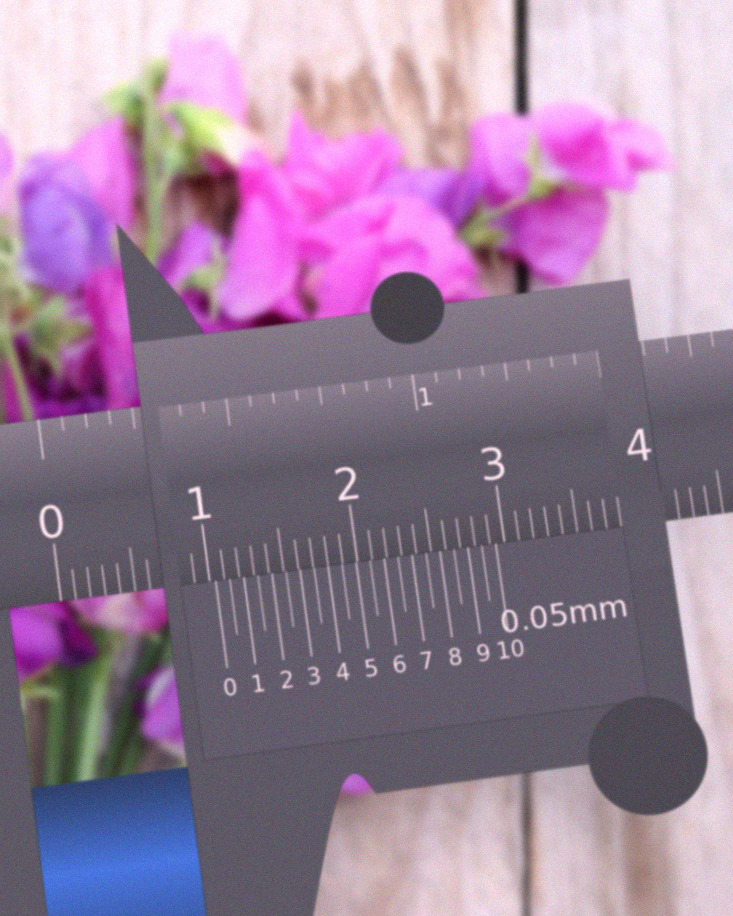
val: 10.4 mm
